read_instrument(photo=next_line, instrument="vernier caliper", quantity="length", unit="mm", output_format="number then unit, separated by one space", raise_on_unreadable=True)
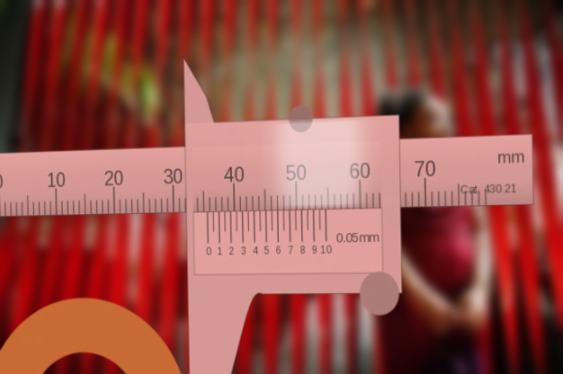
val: 35.6 mm
